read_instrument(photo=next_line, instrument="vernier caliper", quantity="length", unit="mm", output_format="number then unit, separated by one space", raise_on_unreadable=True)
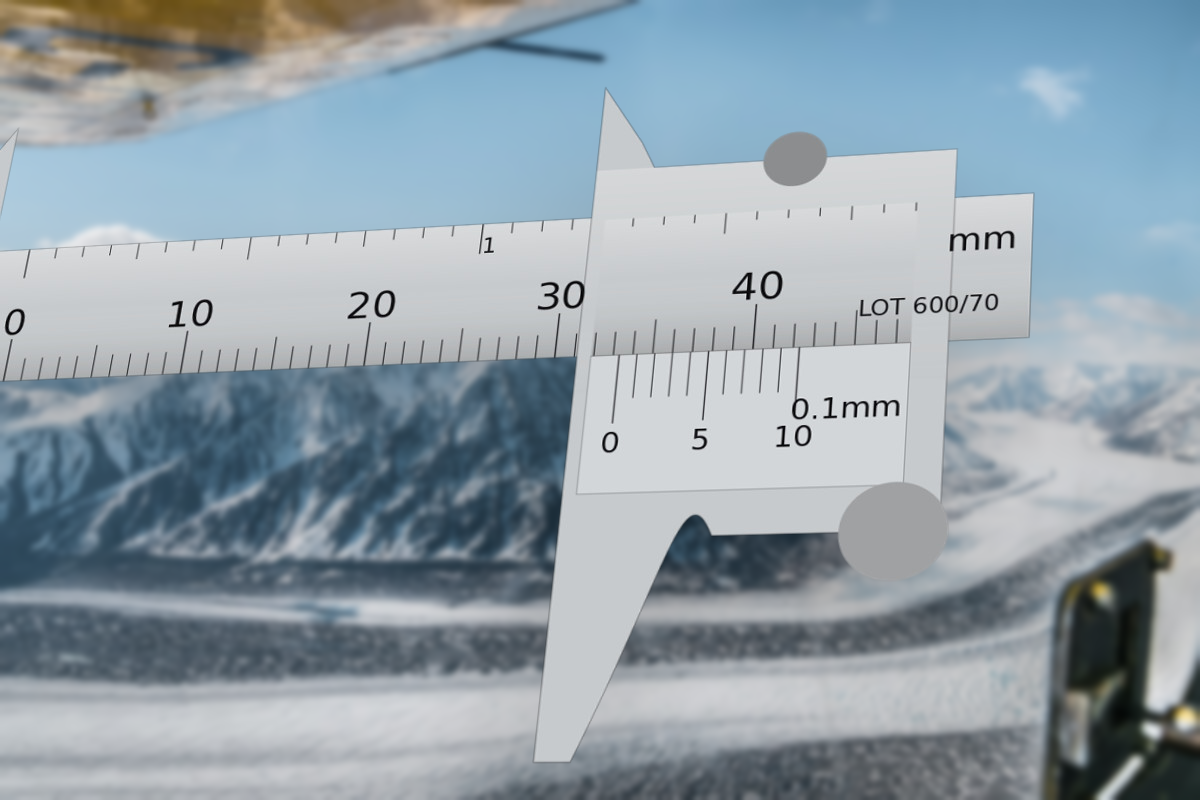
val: 33.3 mm
